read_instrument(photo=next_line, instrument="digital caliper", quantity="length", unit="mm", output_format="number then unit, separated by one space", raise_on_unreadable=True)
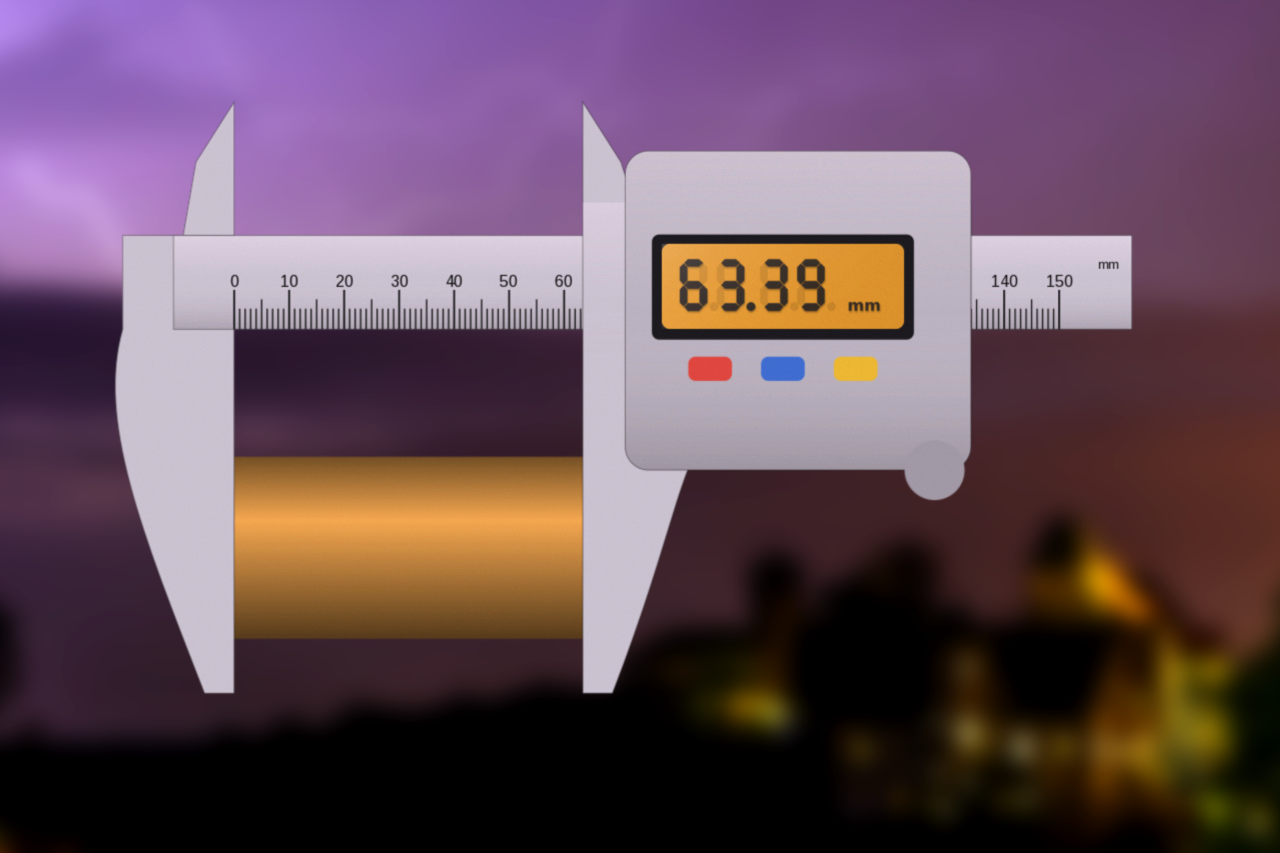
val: 63.39 mm
